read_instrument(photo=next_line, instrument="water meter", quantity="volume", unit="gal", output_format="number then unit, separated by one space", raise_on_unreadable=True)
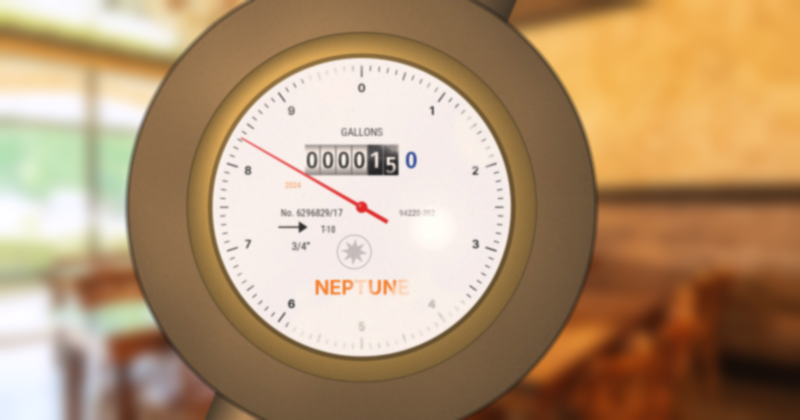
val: 148.3 gal
